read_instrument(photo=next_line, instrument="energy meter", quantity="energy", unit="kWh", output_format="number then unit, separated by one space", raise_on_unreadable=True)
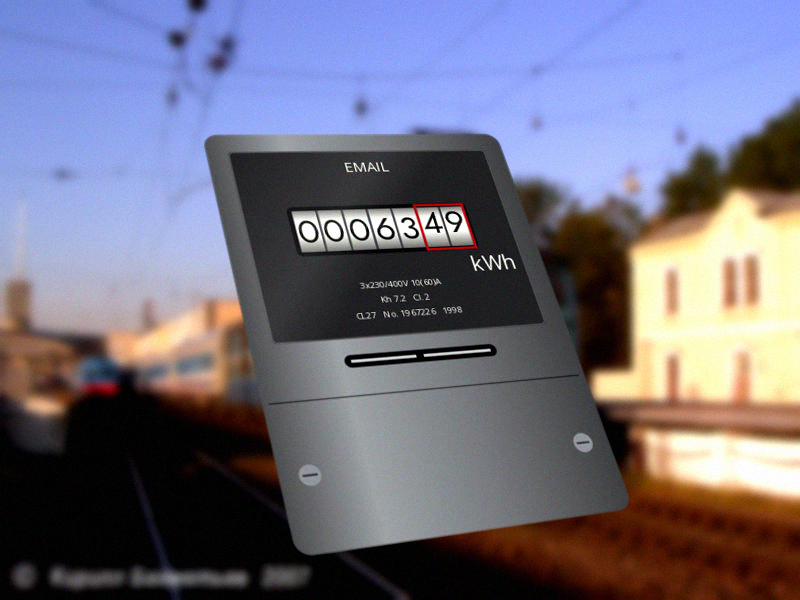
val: 63.49 kWh
